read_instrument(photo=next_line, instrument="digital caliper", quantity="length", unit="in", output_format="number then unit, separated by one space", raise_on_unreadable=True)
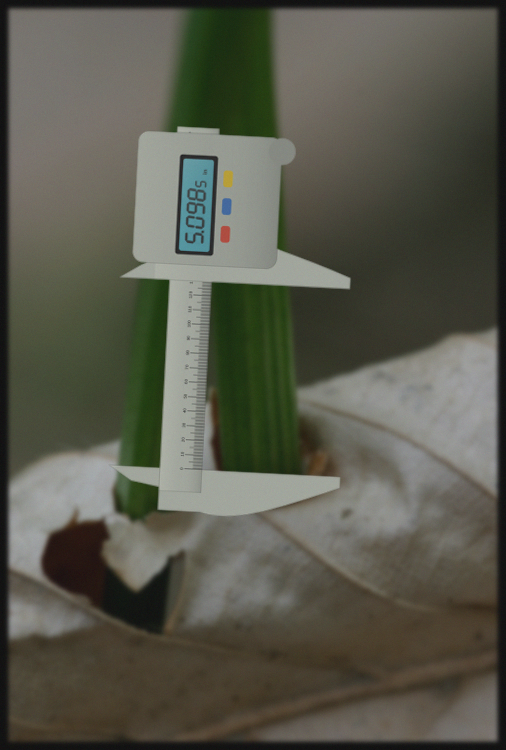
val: 5.0985 in
